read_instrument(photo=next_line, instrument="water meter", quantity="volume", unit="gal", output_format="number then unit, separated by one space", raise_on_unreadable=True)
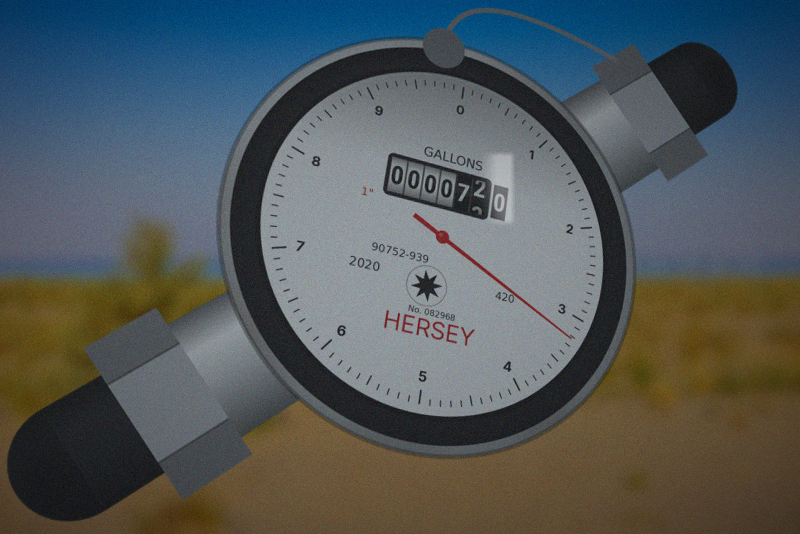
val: 723.2 gal
